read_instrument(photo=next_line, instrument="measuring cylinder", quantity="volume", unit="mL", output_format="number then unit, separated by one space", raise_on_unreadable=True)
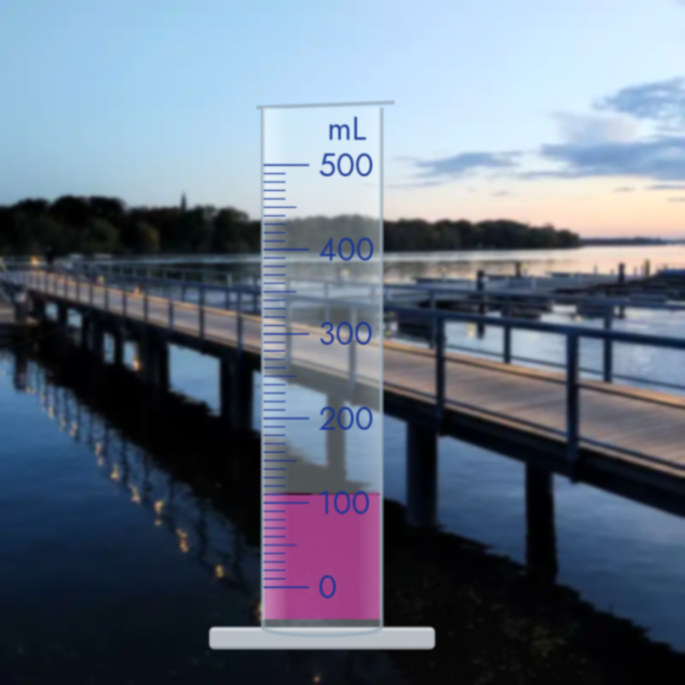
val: 110 mL
